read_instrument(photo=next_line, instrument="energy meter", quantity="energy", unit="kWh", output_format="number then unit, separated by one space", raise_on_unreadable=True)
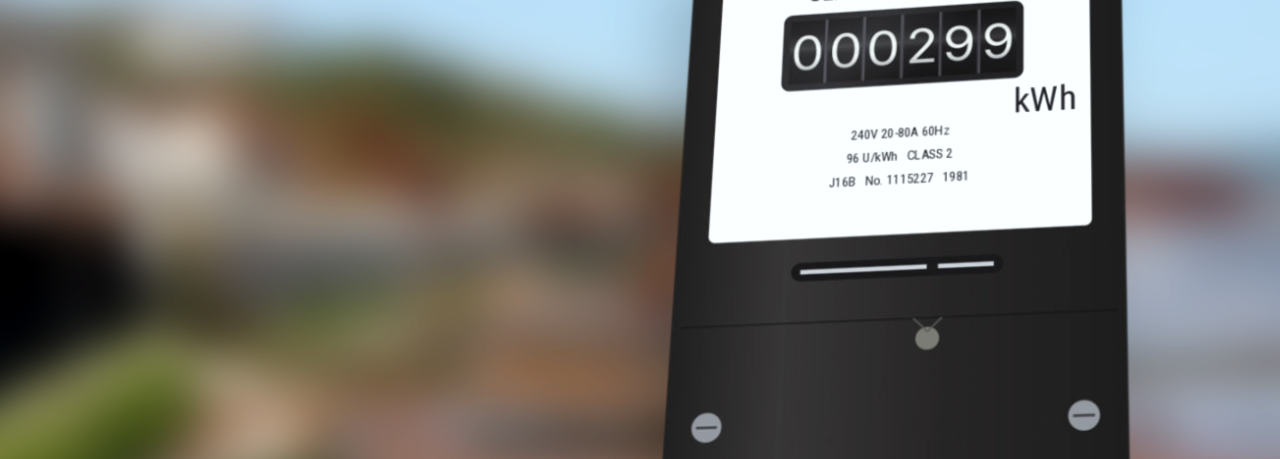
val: 299 kWh
